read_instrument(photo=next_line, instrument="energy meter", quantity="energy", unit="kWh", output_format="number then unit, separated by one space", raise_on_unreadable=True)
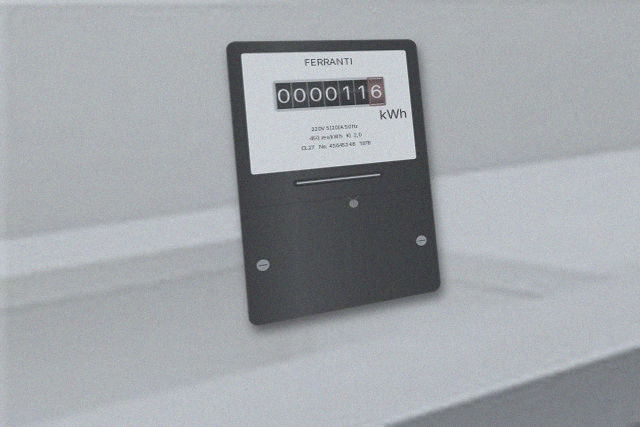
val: 11.6 kWh
